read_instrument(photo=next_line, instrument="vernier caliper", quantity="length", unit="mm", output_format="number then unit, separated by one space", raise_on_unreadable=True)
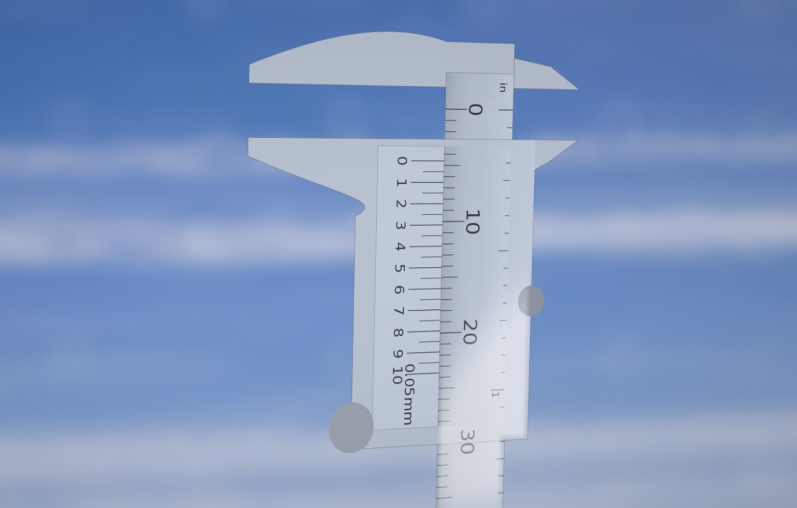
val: 4.6 mm
